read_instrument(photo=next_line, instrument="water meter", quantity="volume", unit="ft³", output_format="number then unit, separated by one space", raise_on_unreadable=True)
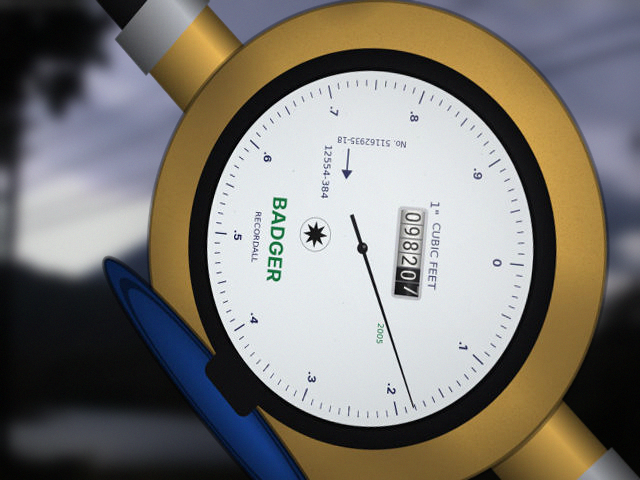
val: 98207.18 ft³
